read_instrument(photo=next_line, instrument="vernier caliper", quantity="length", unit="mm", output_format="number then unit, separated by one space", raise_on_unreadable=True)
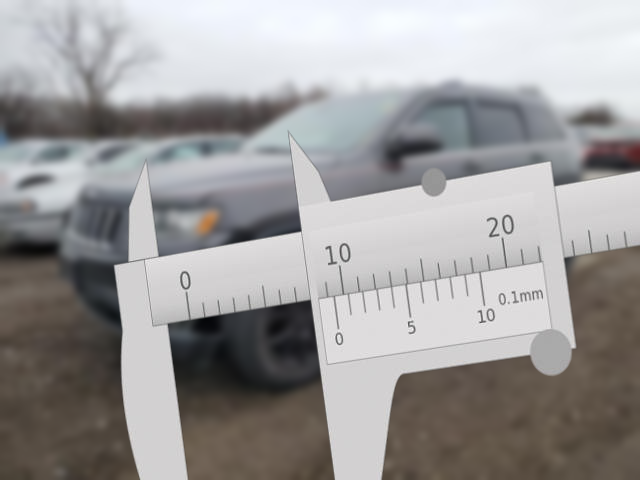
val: 9.4 mm
